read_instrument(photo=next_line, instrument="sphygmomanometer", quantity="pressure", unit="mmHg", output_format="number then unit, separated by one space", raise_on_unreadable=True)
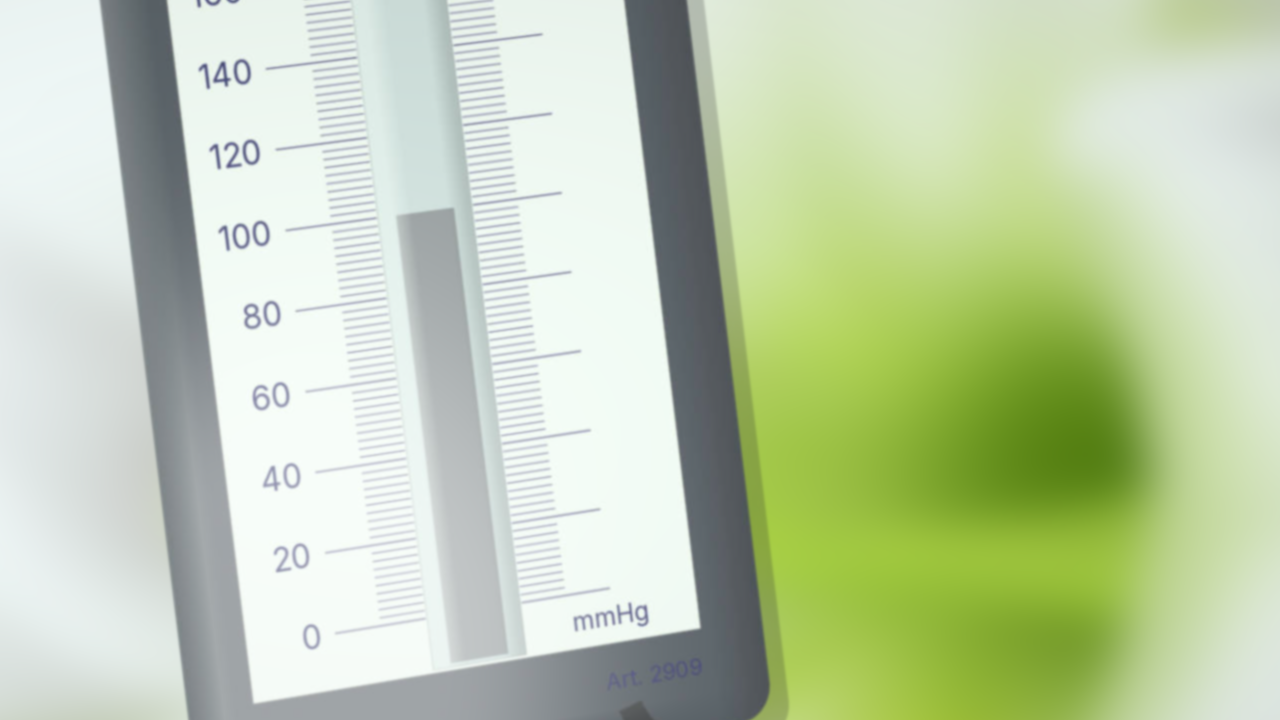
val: 100 mmHg
